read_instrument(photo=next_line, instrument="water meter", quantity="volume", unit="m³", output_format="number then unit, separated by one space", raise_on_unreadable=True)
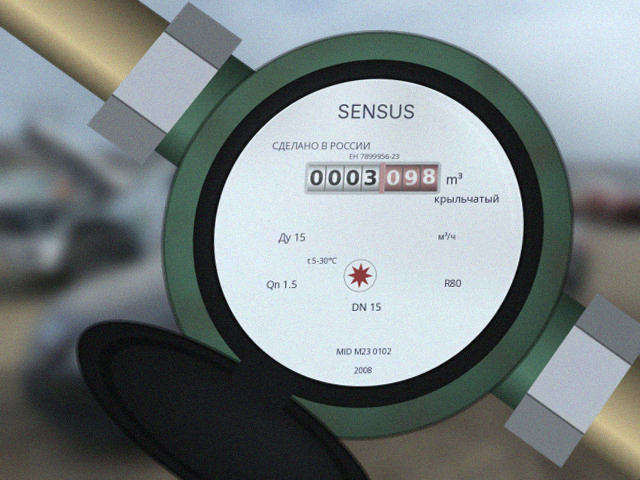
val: 3.098 m³
